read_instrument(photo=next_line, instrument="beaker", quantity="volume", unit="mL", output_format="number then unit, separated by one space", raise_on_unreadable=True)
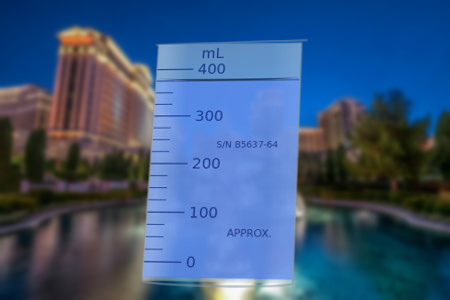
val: 375 mL
